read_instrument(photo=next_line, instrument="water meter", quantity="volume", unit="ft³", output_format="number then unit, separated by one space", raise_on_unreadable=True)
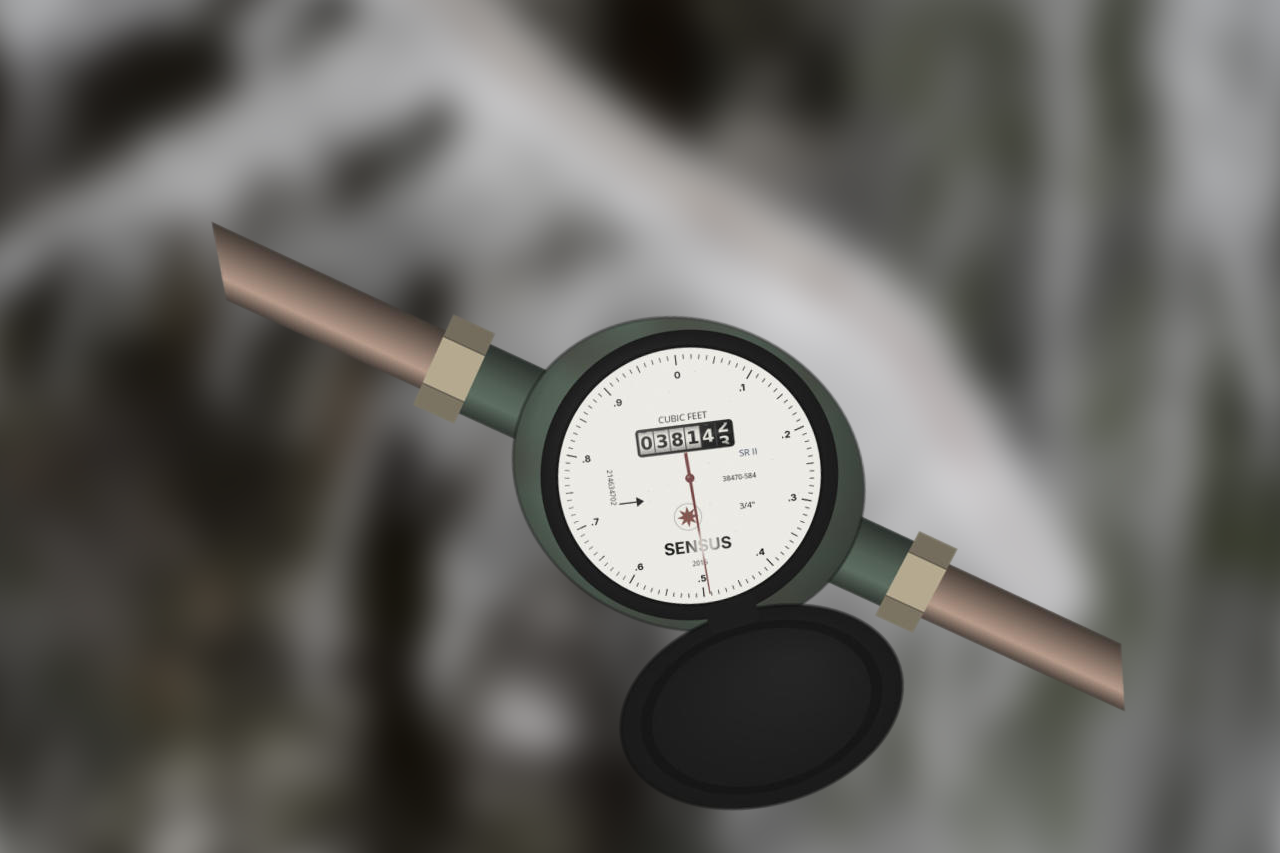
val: 38142.49 ft³
